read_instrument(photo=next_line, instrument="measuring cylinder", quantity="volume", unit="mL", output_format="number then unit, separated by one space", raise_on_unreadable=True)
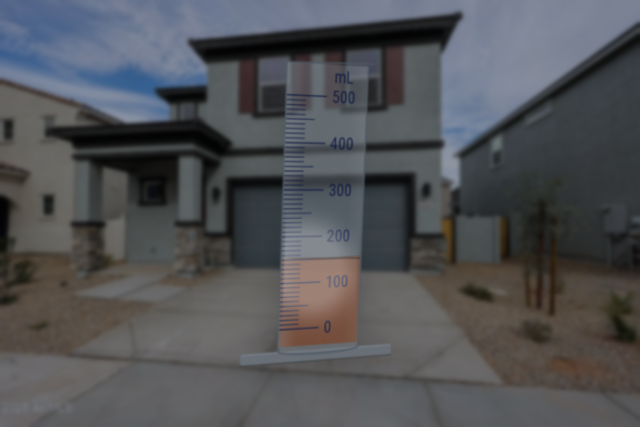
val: 150 mL
